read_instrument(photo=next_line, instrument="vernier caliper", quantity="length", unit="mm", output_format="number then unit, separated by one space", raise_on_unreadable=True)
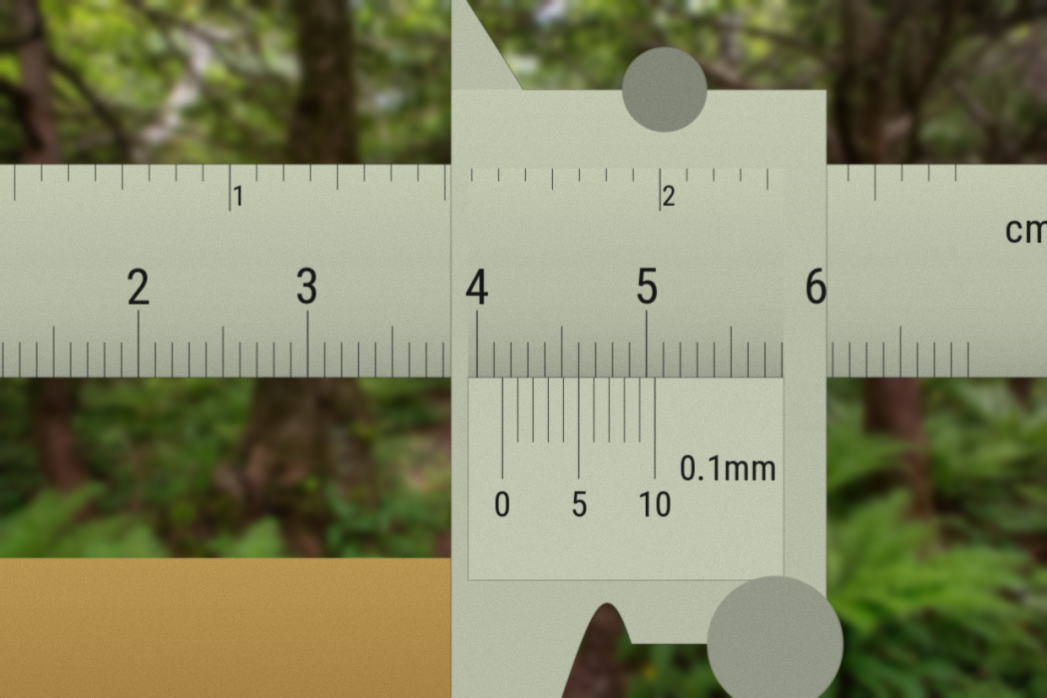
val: 41.5 mm
